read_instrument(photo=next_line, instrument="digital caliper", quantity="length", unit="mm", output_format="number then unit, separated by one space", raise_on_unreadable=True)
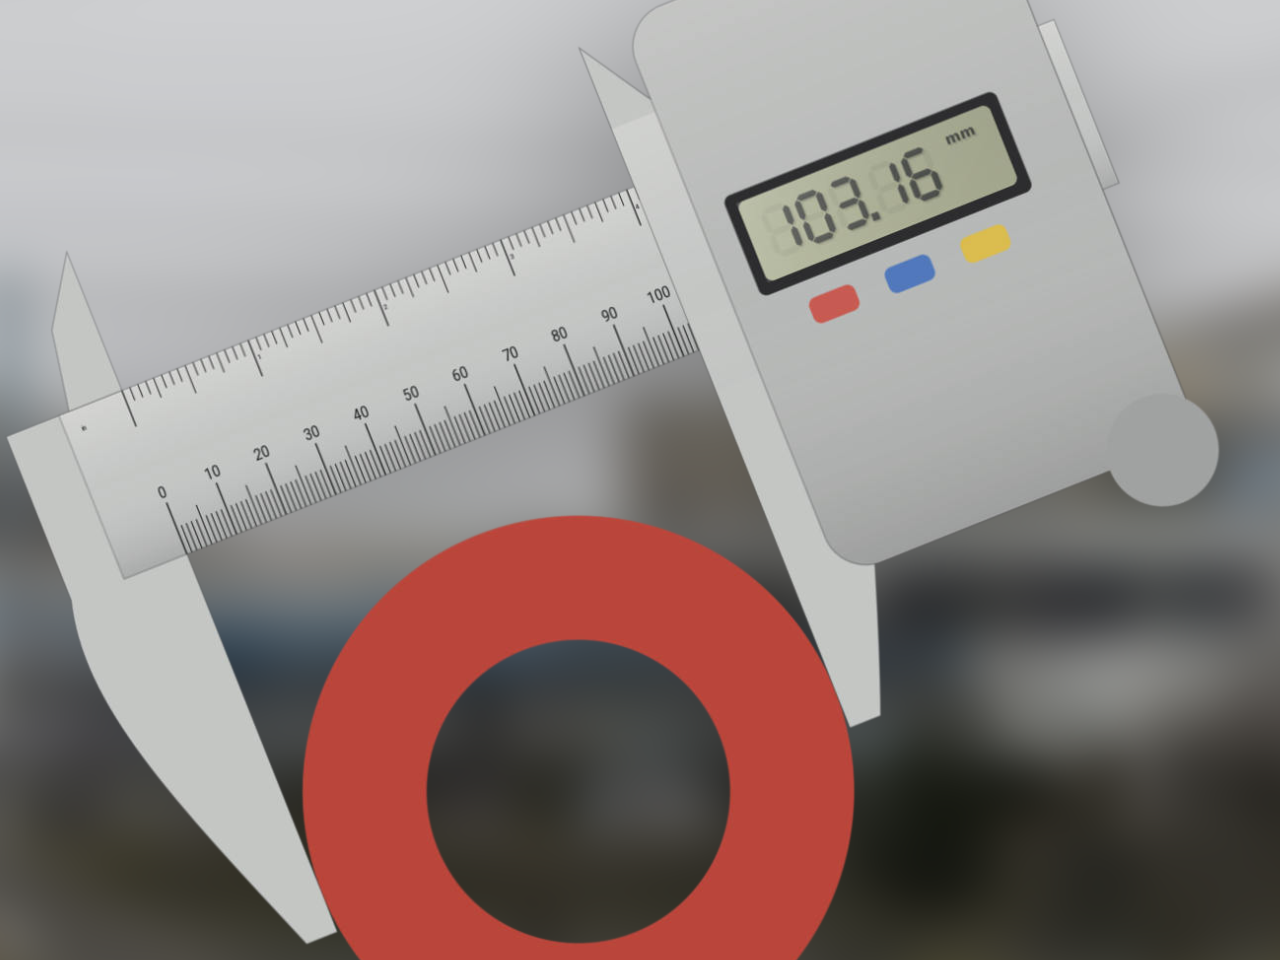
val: 103.16 mm
